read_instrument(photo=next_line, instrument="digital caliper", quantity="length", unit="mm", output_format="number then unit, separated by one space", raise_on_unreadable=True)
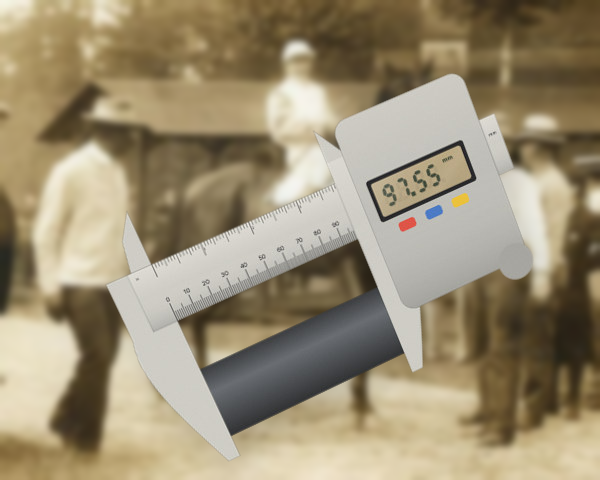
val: 97.55 mm
